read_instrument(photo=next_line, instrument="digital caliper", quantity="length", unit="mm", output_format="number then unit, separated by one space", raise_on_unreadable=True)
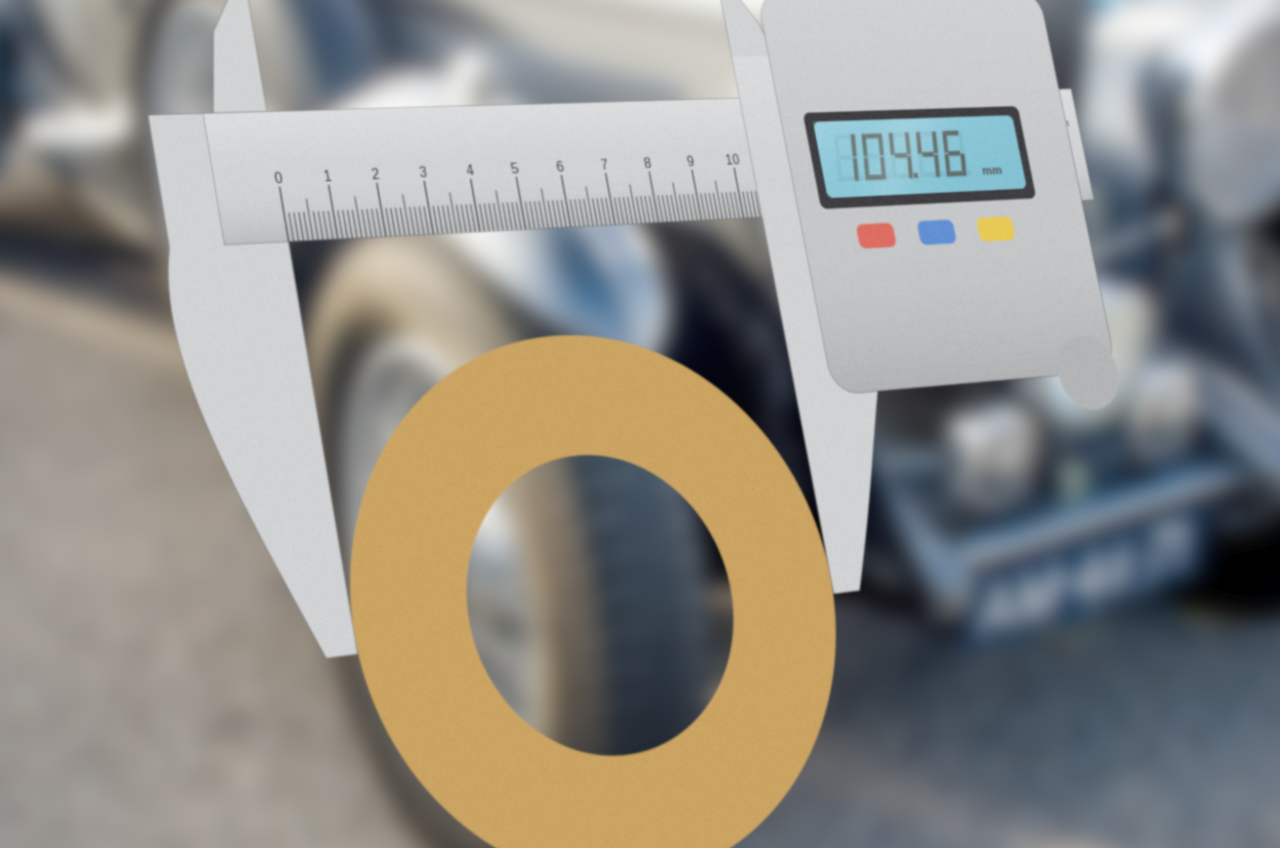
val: 104.46 mm
